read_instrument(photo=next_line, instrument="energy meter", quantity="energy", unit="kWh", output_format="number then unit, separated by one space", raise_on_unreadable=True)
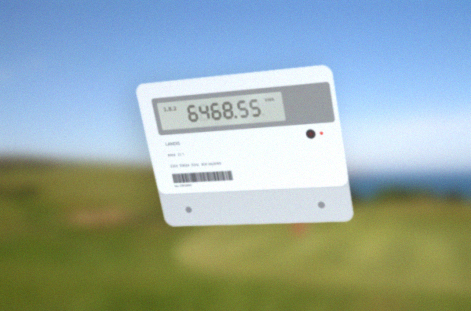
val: 6468.55 kWh
